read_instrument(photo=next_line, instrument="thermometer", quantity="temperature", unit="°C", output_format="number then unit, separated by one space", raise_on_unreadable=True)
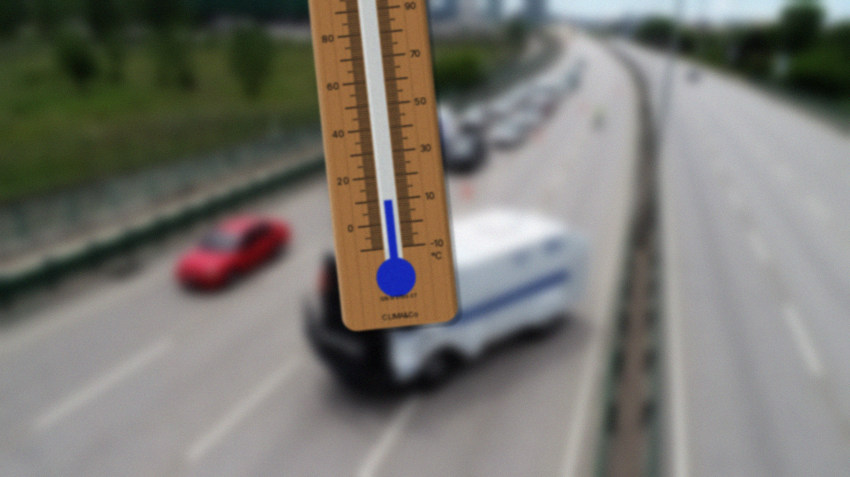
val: 10 °C
